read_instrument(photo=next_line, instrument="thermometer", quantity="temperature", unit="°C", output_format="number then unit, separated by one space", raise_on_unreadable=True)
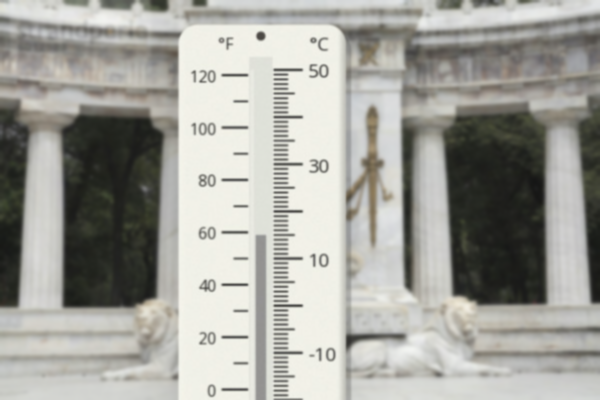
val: 15 °C
